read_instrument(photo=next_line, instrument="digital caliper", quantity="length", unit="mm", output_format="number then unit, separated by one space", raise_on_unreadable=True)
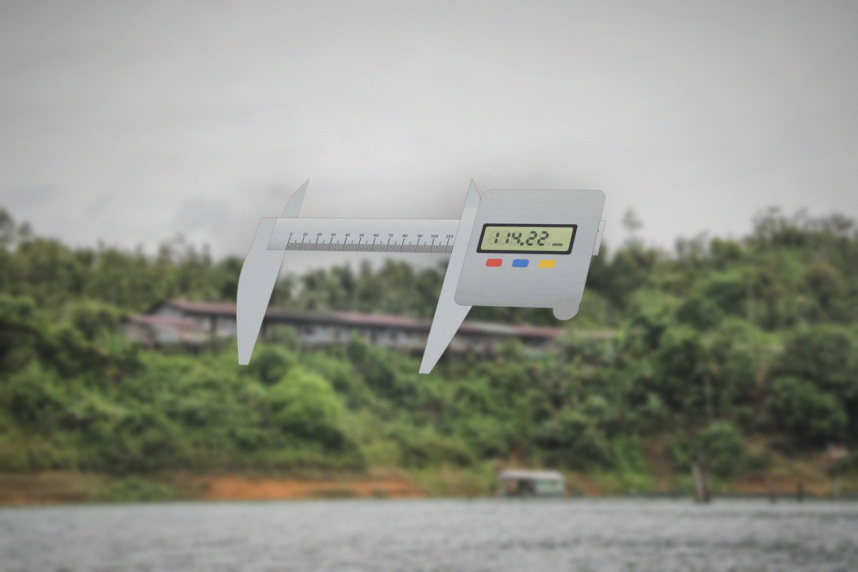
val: 114.22 mm
